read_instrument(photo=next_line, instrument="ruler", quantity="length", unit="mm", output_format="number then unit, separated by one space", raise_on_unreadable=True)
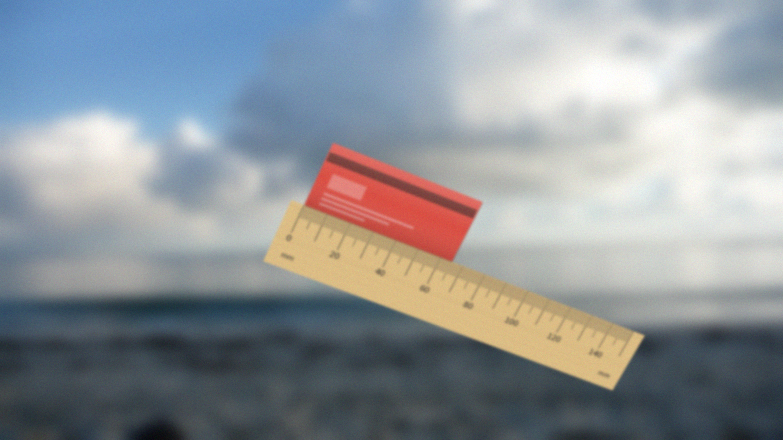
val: 65 mm
